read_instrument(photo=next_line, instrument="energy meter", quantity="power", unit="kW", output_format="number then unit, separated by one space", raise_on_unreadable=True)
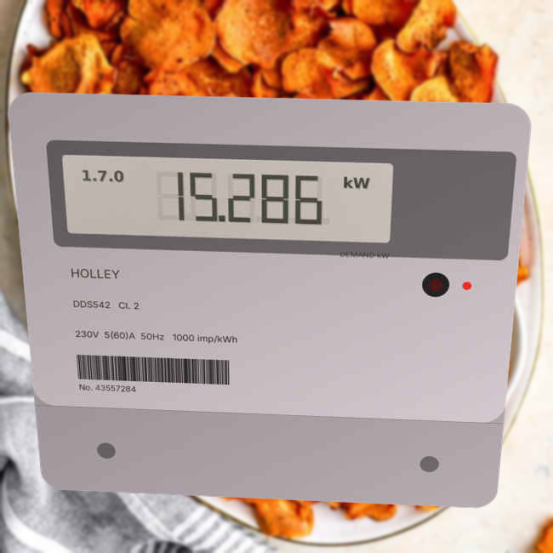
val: 15.286 kW
